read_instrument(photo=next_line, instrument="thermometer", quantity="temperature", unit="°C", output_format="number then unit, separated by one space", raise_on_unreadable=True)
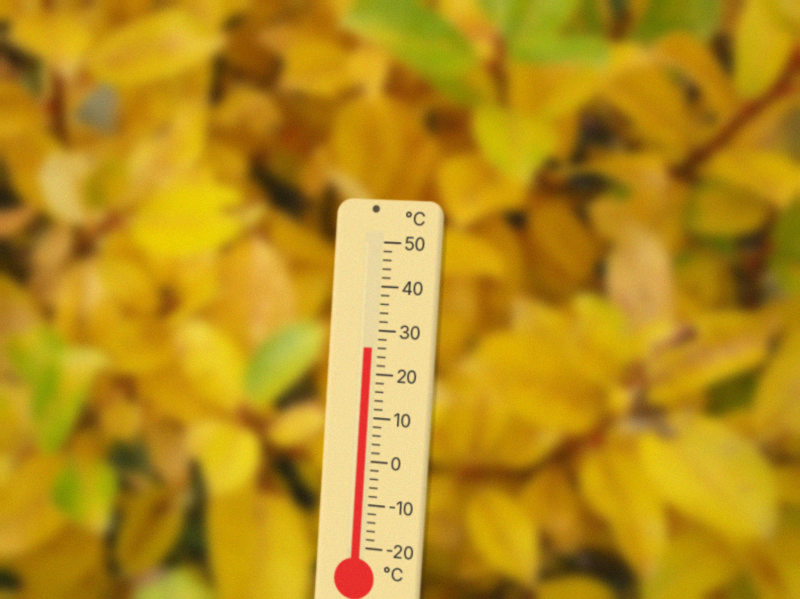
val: 26 °C
